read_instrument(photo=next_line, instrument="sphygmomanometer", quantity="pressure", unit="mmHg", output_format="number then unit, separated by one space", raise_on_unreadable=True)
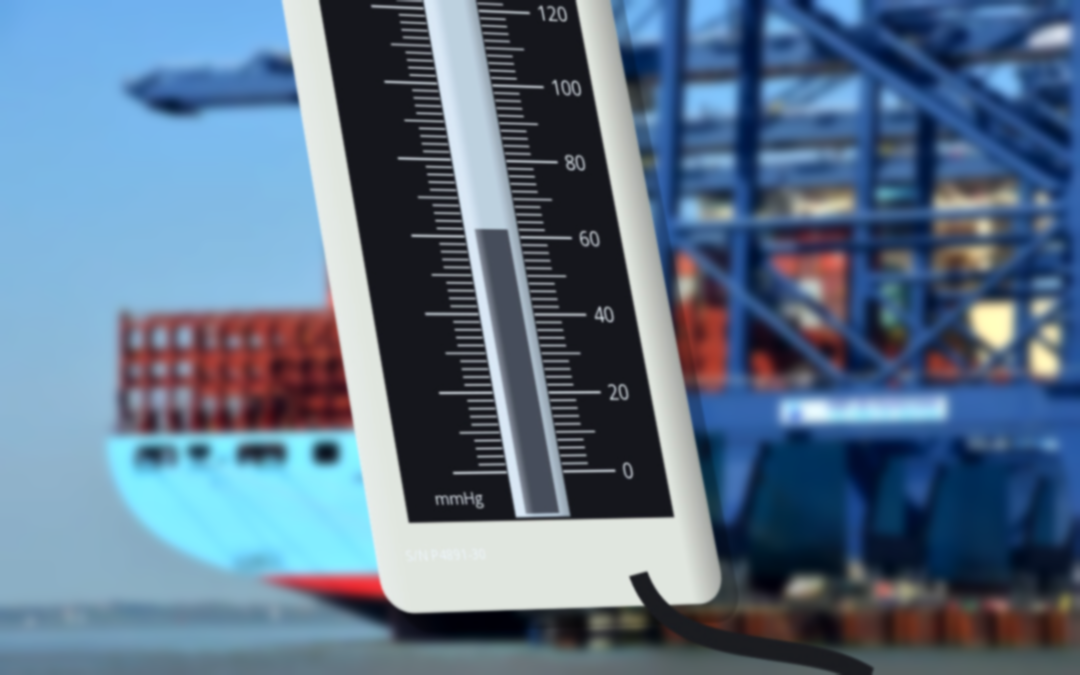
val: 62 mmHg
